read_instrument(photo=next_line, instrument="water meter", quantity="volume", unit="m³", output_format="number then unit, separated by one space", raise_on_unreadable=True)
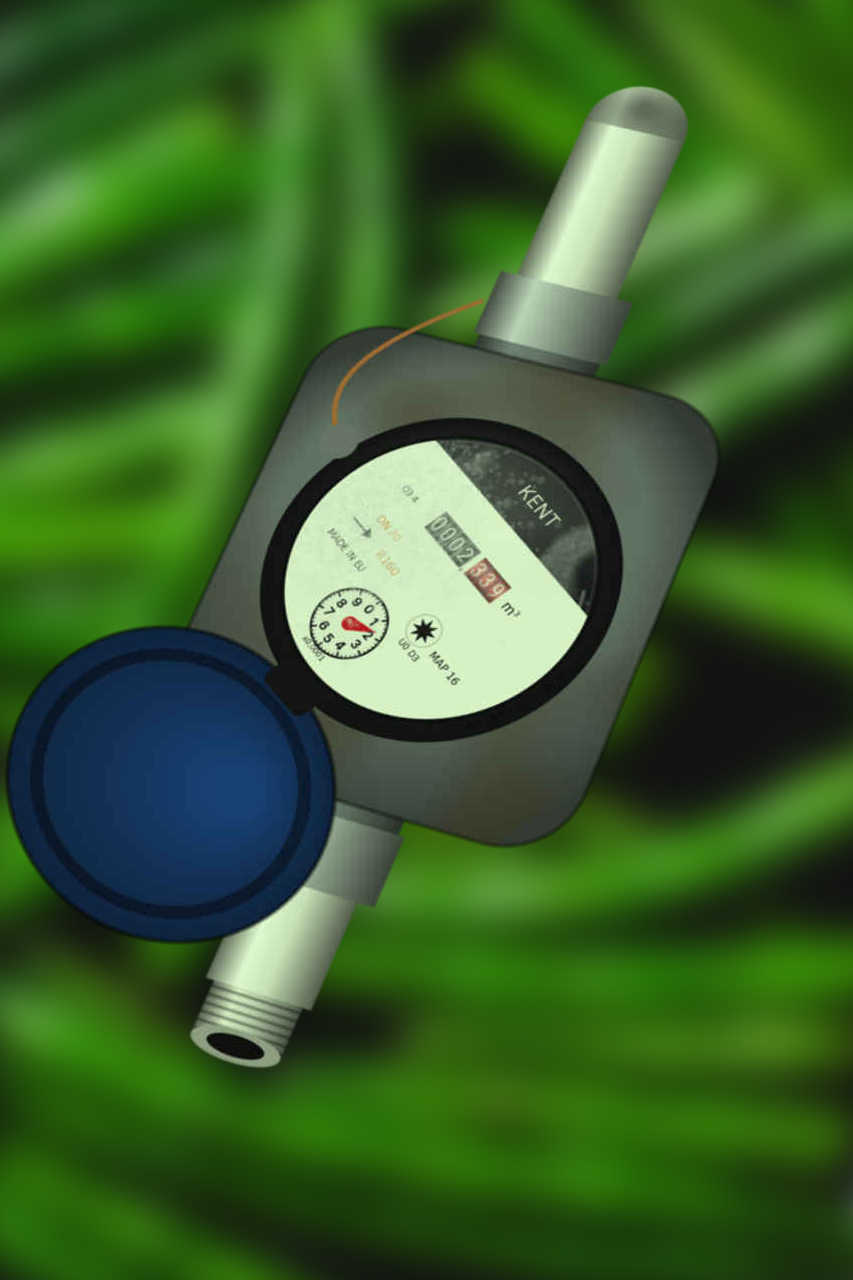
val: 2.3391 m³
